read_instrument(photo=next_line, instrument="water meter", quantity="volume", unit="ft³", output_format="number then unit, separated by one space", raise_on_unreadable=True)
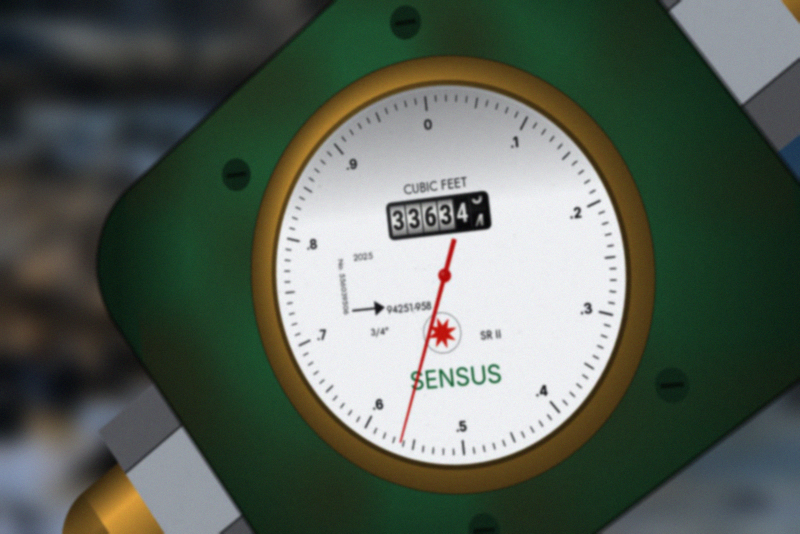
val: 336343.56 ft³
